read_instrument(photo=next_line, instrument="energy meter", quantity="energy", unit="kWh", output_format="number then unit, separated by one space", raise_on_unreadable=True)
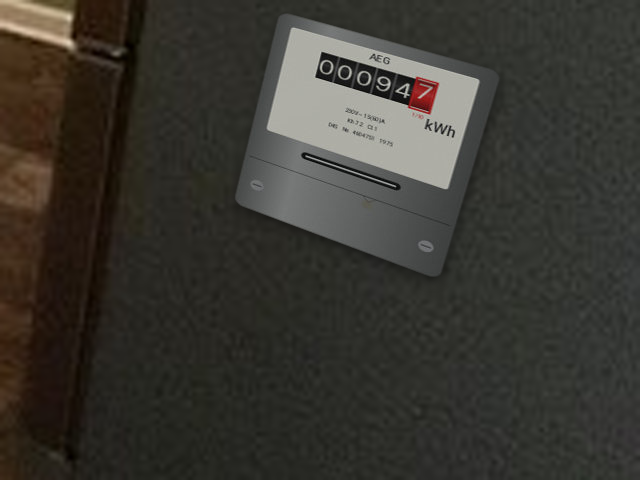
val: 94.7 kWh
